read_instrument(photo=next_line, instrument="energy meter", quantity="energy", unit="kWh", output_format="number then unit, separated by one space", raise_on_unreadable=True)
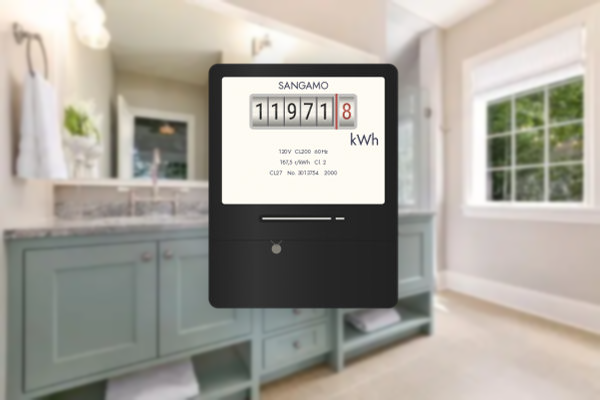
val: 11971.8 kWh
